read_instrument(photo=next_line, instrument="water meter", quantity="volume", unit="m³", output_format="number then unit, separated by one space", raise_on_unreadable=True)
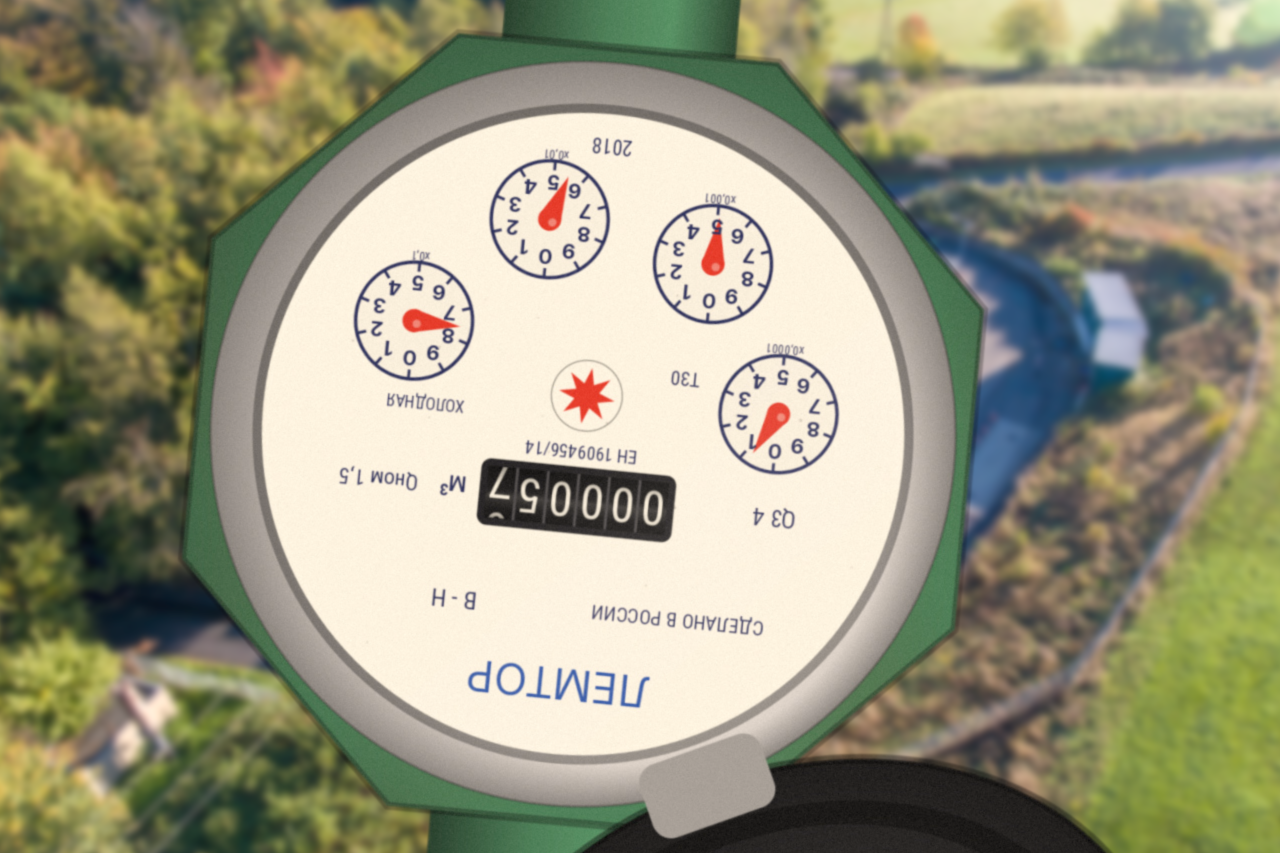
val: 56.7550 m³
